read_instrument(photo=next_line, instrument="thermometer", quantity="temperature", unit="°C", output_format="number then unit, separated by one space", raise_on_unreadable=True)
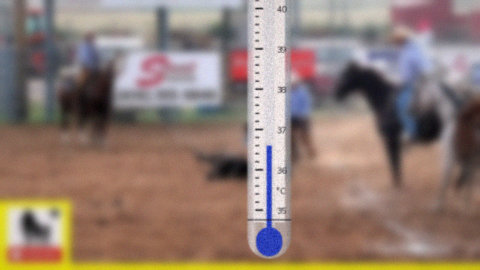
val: 36.6 °C
